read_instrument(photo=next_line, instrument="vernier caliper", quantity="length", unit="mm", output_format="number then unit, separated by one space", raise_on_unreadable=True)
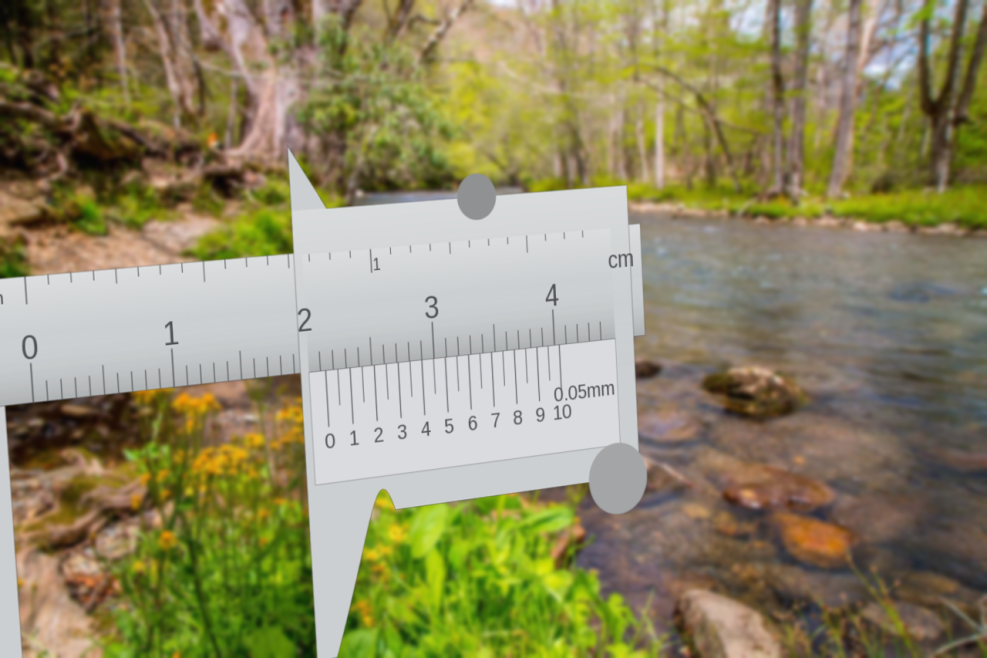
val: 21.4 mm
